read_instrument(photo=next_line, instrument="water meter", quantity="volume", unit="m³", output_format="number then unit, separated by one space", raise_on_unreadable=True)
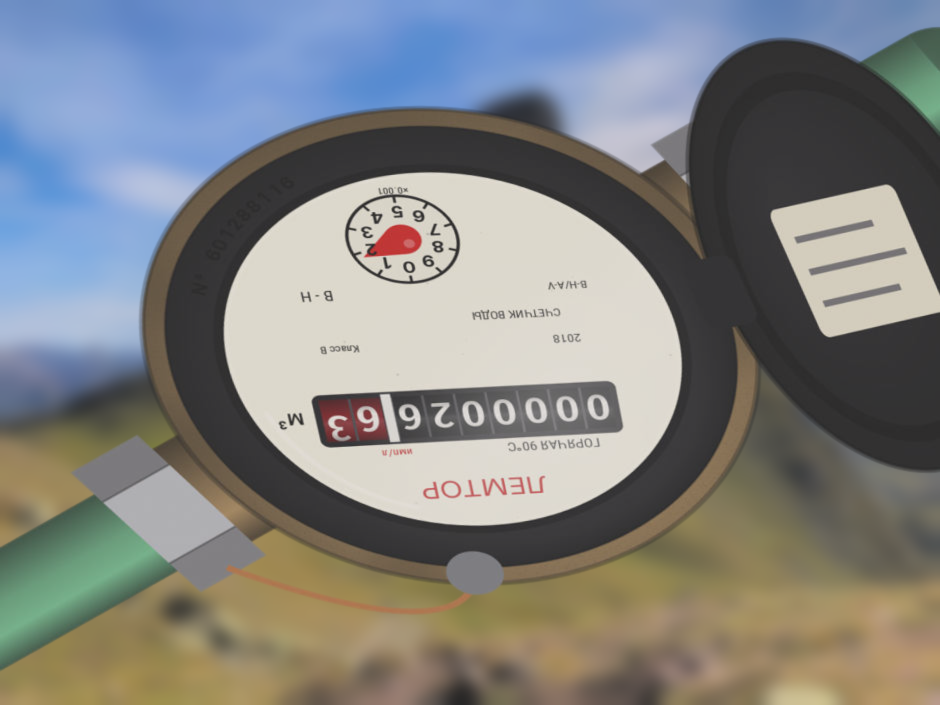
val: 26.631 m³
